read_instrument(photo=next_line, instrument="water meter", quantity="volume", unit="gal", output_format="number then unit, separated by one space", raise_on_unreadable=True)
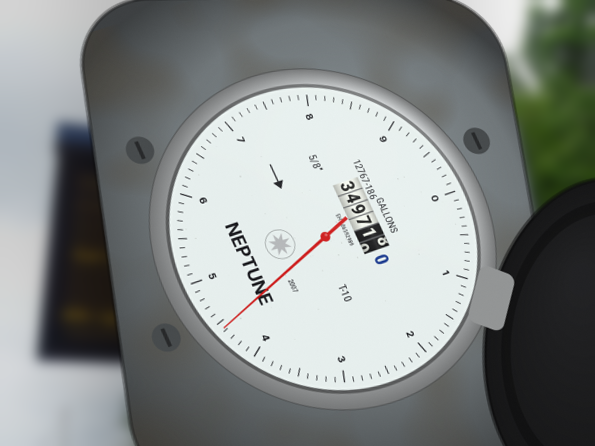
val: 3497184.4 gal
